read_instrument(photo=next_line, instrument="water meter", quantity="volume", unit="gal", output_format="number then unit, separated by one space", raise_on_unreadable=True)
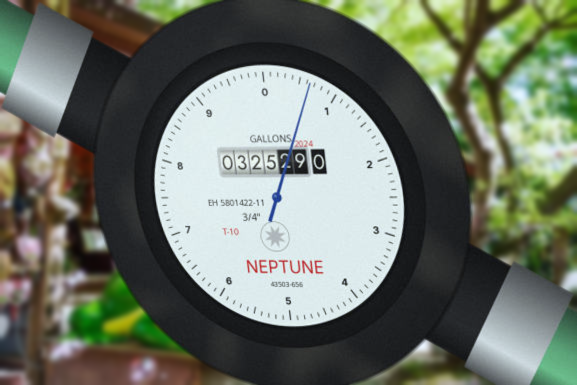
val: 325290.6 gal
